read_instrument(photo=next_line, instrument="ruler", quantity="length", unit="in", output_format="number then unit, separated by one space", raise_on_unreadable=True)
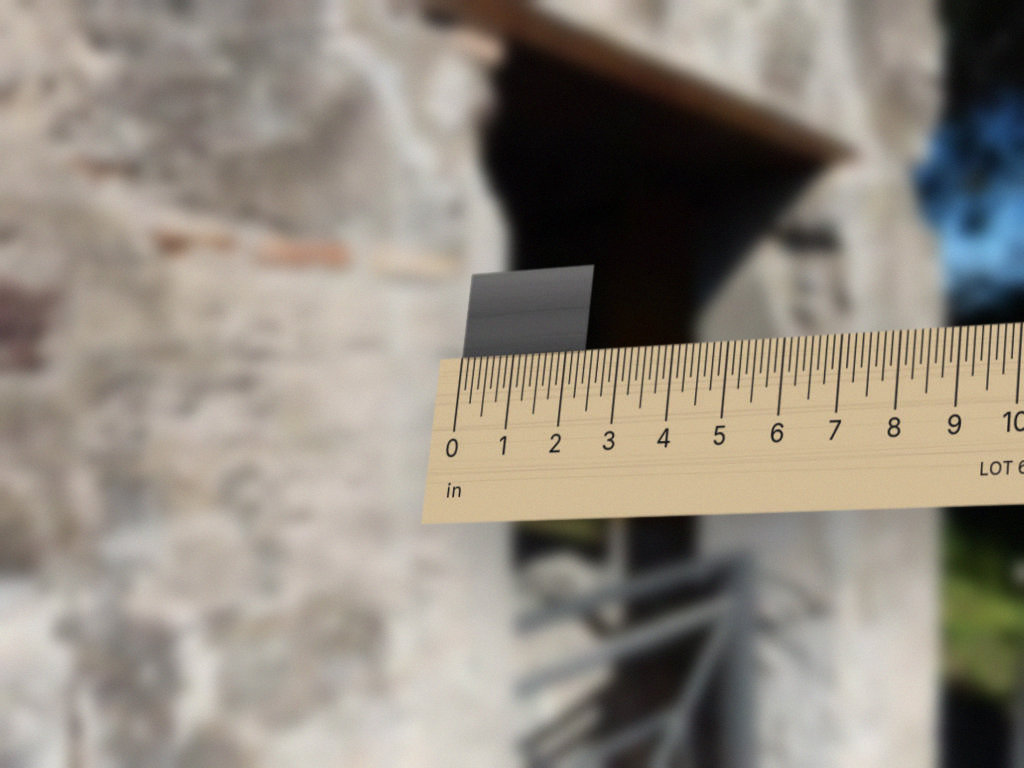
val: 2.375 in
